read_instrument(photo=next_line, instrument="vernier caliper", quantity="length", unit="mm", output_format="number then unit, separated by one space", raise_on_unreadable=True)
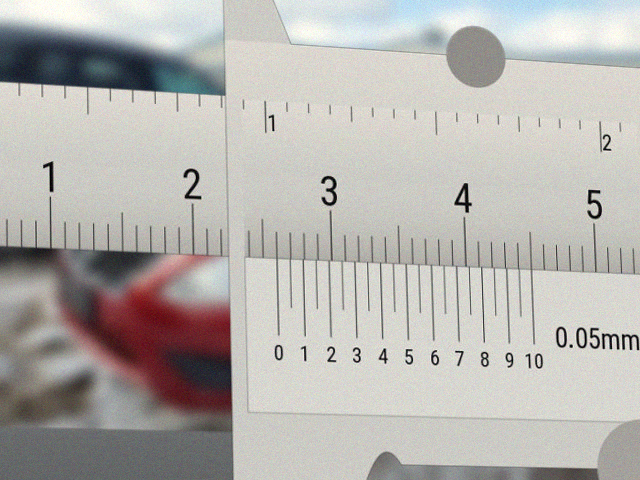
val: 26.0 mm
